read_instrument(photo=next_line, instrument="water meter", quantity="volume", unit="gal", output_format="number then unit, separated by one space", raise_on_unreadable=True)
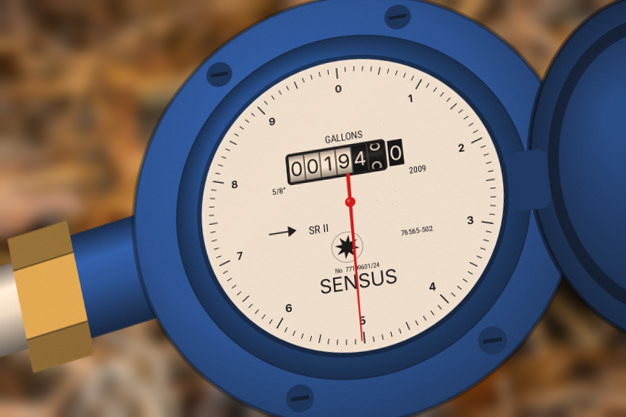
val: 19485.0 gal
